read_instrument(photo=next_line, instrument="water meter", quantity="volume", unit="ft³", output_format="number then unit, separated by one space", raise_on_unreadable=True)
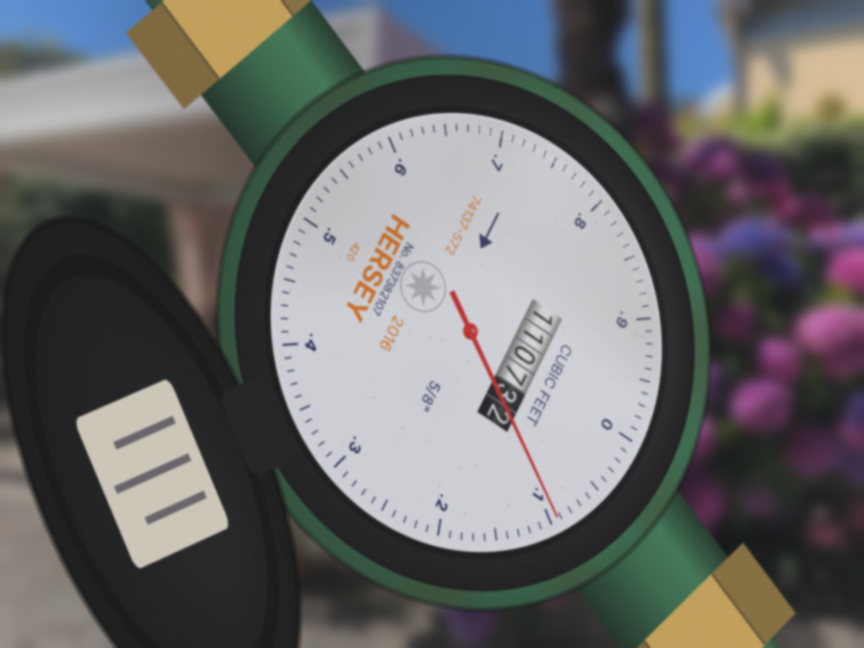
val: 110732.09 ft³
